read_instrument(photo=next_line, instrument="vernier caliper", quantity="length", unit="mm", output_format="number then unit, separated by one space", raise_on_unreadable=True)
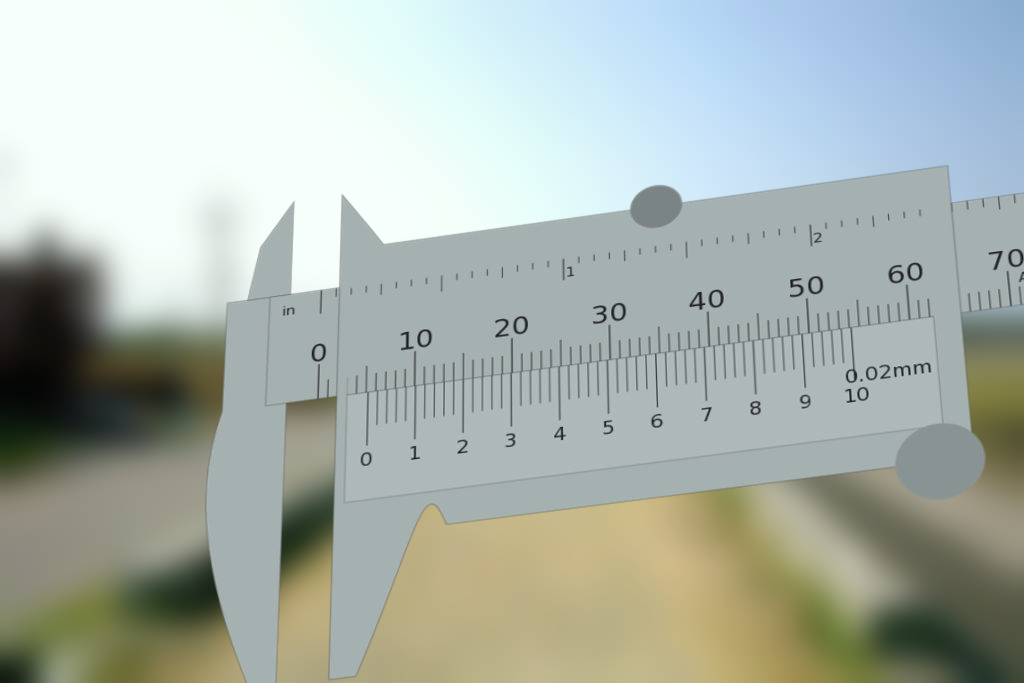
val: 5.2 mm
